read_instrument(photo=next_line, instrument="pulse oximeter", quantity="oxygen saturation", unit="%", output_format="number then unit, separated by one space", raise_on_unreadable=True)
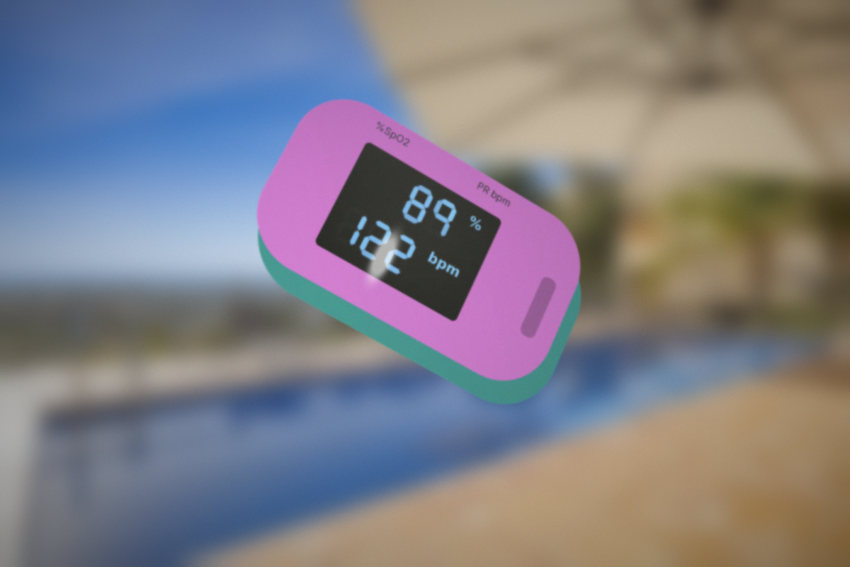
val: 89 %
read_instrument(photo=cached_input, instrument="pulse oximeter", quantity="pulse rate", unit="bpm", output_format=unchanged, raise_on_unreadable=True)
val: 122 bpm
